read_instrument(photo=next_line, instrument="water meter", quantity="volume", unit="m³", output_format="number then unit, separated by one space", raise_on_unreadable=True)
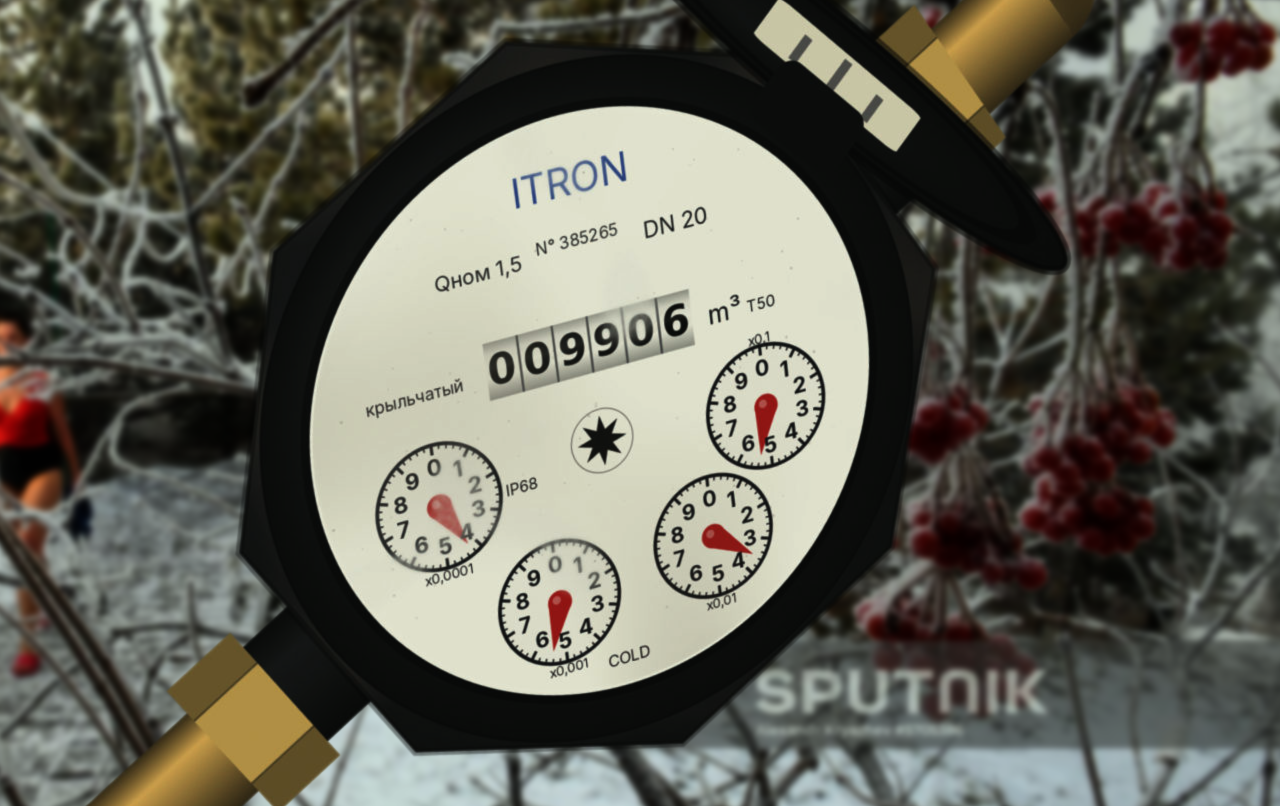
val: 9906.5354 m³
